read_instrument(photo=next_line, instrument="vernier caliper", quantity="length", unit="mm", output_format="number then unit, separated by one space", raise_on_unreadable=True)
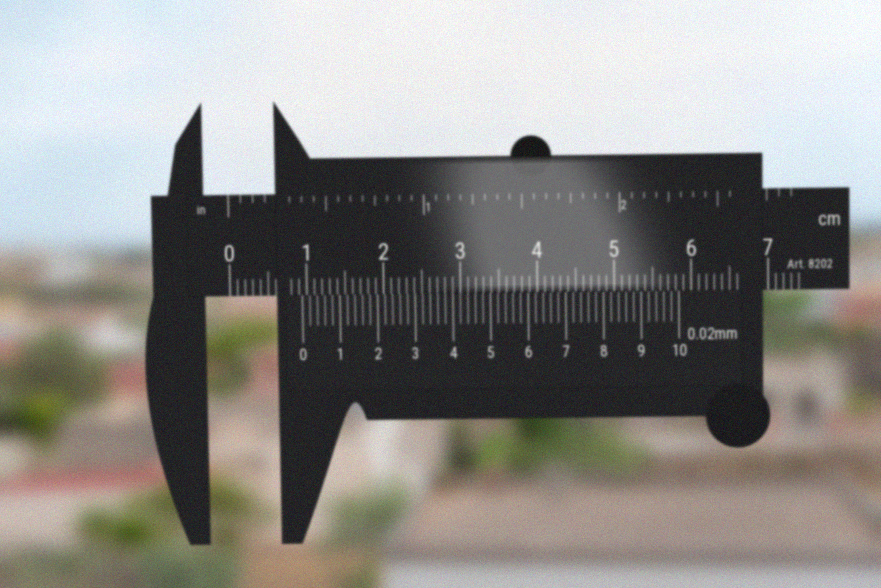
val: 9.4 mm
